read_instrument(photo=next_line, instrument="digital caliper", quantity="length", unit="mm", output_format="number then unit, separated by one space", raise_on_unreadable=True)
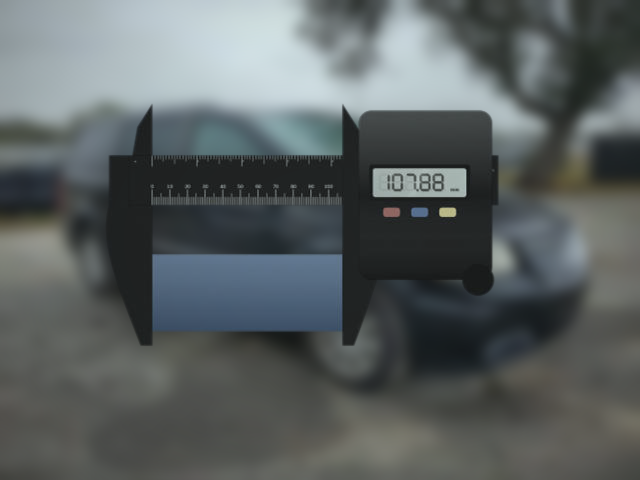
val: 107.88 mm
